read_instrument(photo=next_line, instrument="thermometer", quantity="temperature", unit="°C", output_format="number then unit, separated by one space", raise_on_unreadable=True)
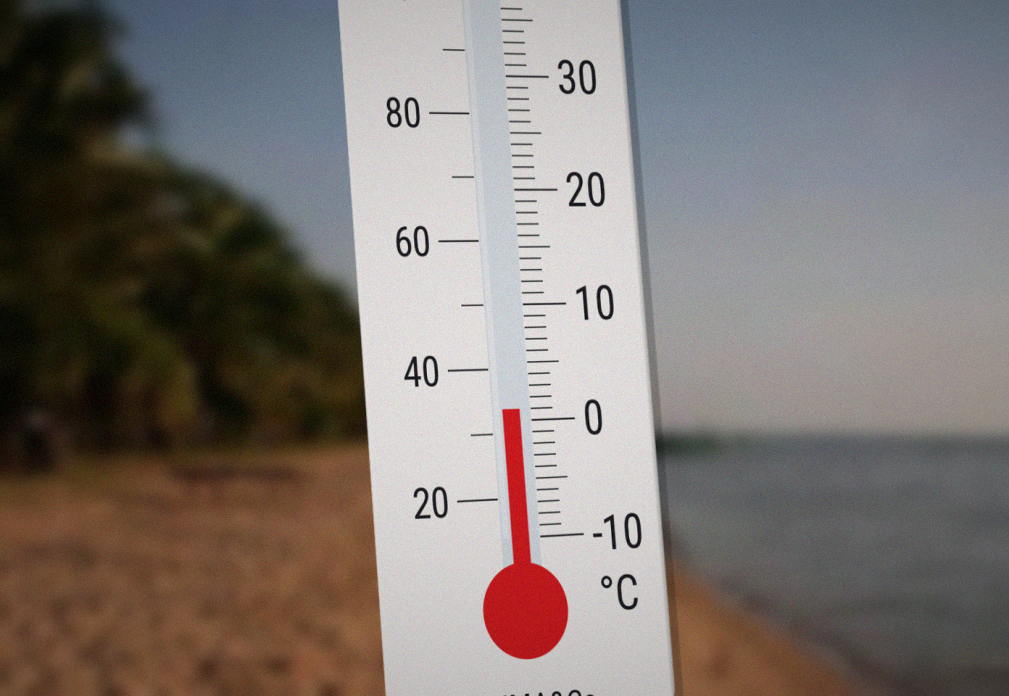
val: 1 °C
